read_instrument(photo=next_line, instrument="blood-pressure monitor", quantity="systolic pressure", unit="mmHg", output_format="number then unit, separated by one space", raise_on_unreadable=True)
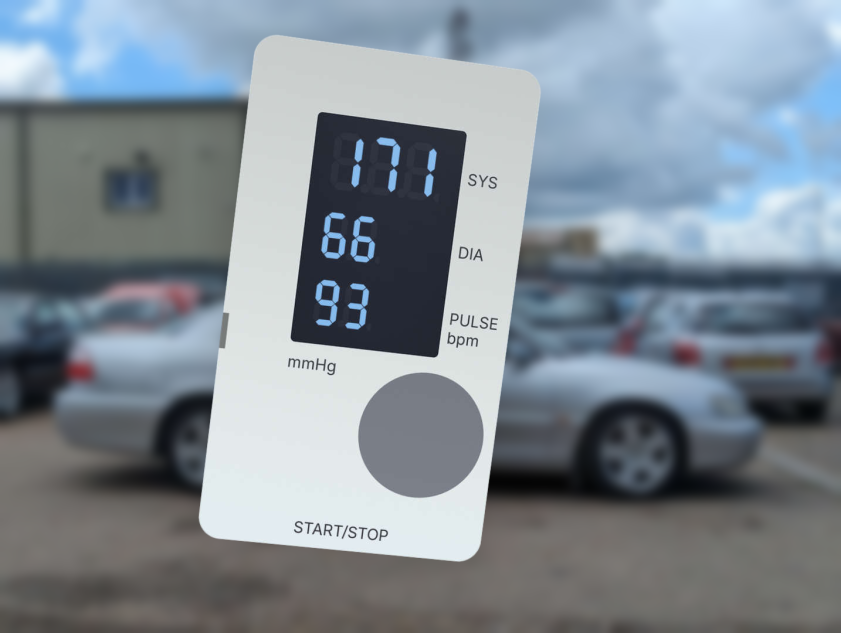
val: 171 mmHg
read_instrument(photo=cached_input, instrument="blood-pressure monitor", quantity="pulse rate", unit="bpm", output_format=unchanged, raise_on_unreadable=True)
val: 93 bpm
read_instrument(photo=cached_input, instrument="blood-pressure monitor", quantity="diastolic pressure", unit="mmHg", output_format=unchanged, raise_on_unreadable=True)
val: 66 mmHg
